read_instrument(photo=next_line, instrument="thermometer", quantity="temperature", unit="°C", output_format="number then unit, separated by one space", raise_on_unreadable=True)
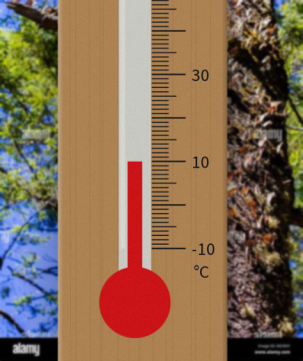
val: 10 °C
